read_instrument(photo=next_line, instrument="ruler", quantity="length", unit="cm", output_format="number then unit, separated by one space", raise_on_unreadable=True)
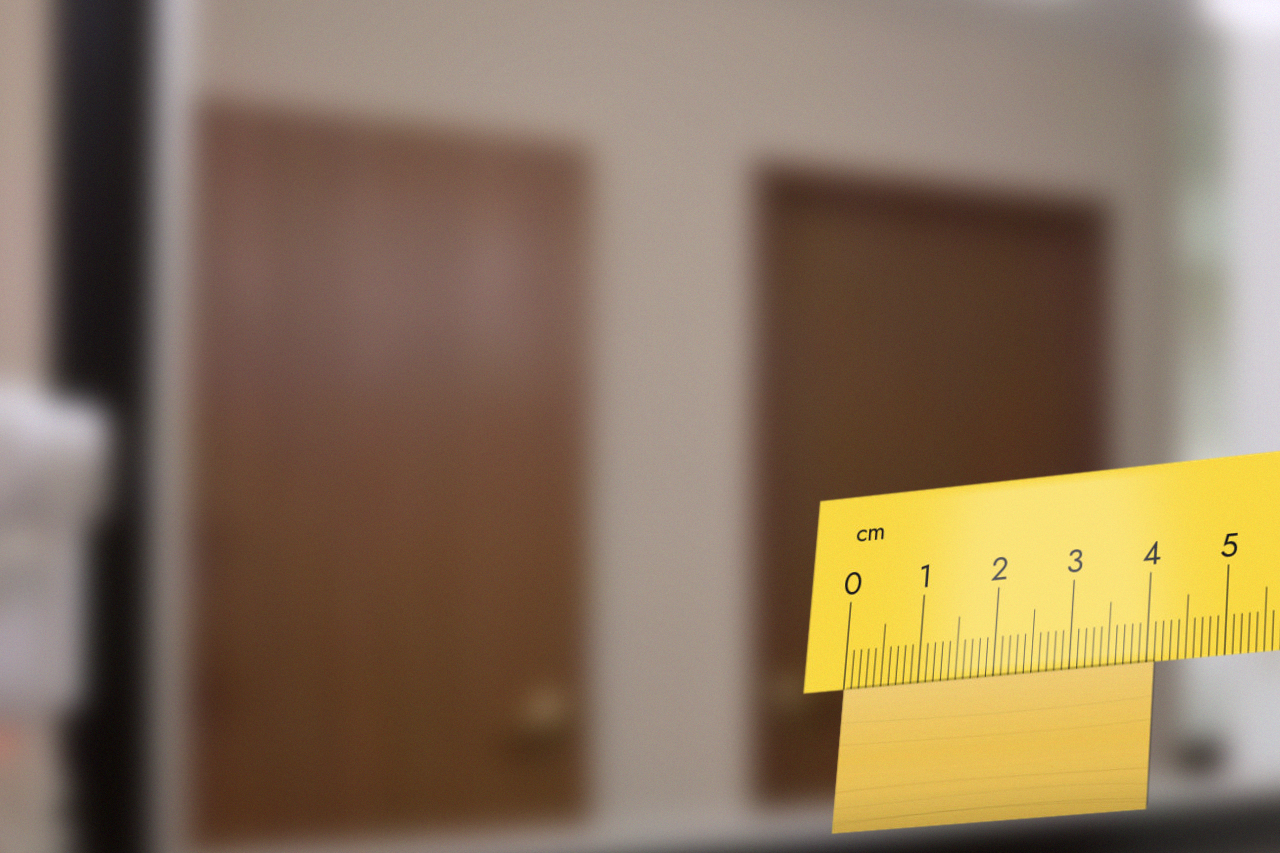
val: 4.1 cm
